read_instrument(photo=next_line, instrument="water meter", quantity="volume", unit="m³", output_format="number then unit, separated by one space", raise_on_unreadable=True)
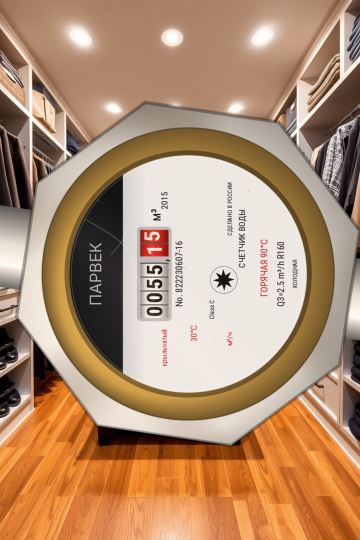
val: 55.15 m³
